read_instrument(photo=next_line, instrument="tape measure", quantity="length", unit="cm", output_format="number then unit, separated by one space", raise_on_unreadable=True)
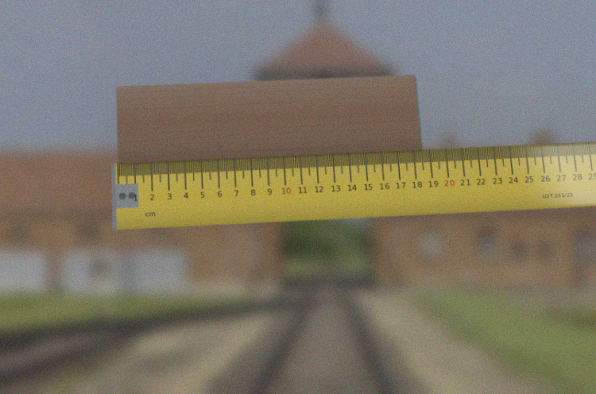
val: 18.5 cm
